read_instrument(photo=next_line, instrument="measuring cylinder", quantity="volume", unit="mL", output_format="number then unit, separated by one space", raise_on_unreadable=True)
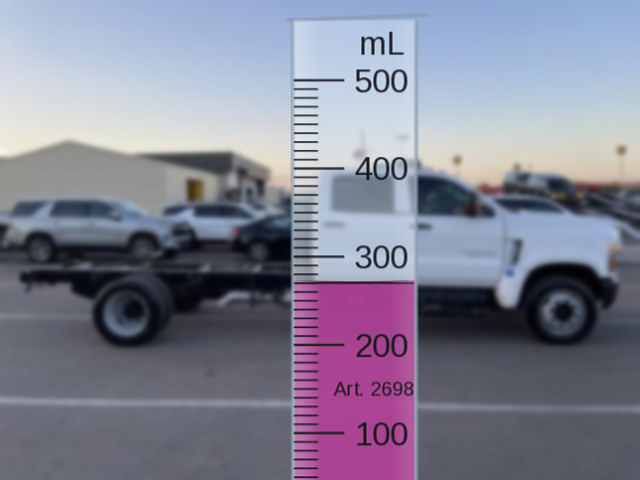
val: 270 mL
